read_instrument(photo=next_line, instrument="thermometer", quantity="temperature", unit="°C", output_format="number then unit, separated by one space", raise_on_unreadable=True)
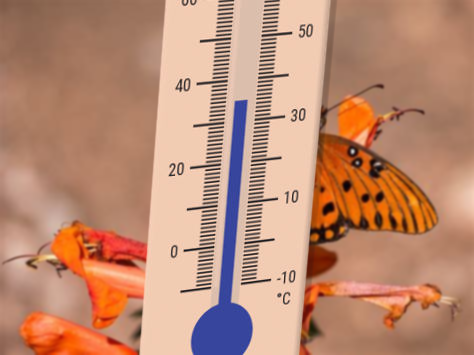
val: 35 °C
